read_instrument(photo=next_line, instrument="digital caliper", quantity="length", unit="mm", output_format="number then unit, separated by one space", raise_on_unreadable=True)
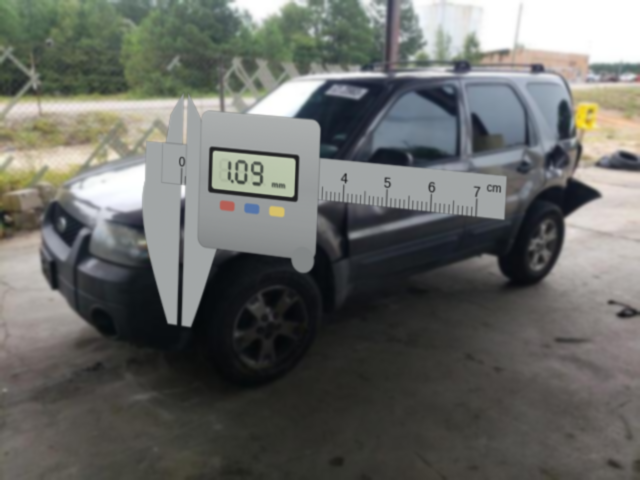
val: 1.09 mm
